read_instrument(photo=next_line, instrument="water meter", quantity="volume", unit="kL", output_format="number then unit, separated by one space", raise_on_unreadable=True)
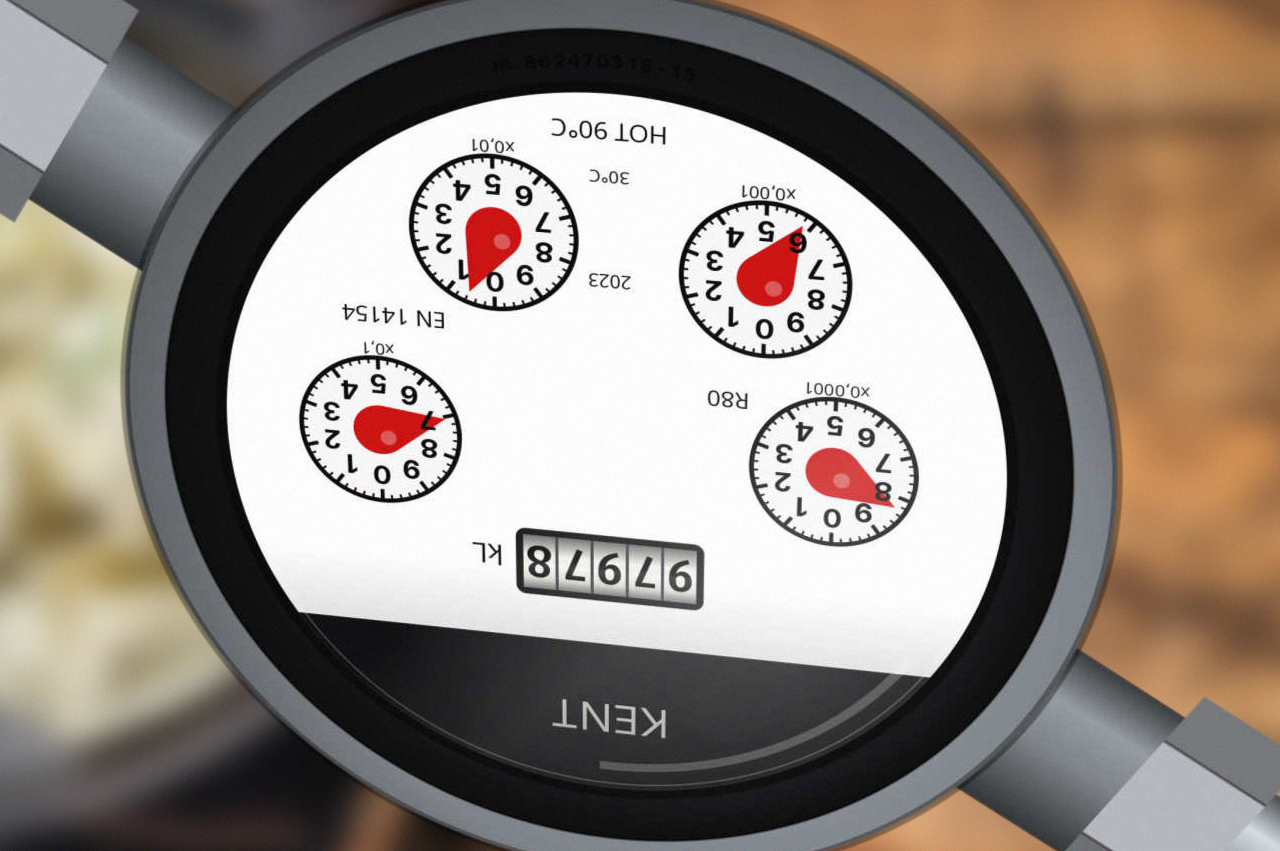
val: 97978.7058 kL
